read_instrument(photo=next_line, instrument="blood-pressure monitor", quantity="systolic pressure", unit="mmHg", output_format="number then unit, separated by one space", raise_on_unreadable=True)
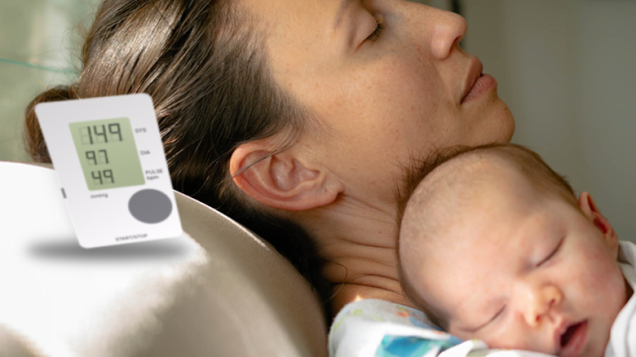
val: 149 mmHg
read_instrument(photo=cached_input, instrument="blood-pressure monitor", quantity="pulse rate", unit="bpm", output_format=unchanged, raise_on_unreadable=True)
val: 49 bpm
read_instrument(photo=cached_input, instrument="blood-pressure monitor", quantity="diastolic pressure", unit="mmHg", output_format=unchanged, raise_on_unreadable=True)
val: 97 mmHg
